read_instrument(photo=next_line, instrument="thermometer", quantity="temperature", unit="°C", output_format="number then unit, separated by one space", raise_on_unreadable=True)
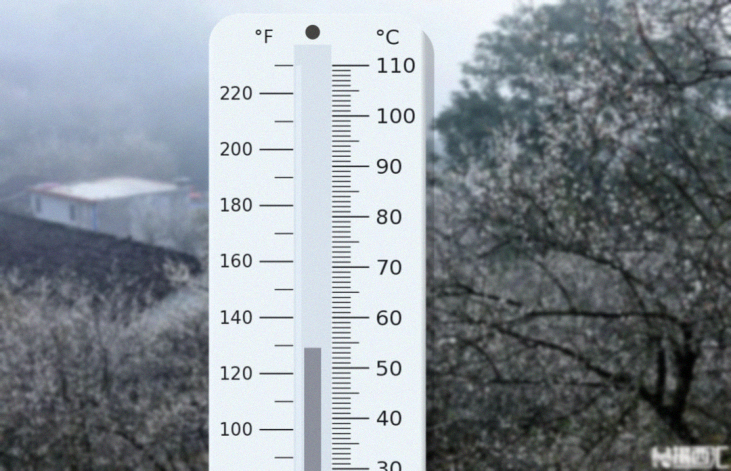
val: 54 °C
